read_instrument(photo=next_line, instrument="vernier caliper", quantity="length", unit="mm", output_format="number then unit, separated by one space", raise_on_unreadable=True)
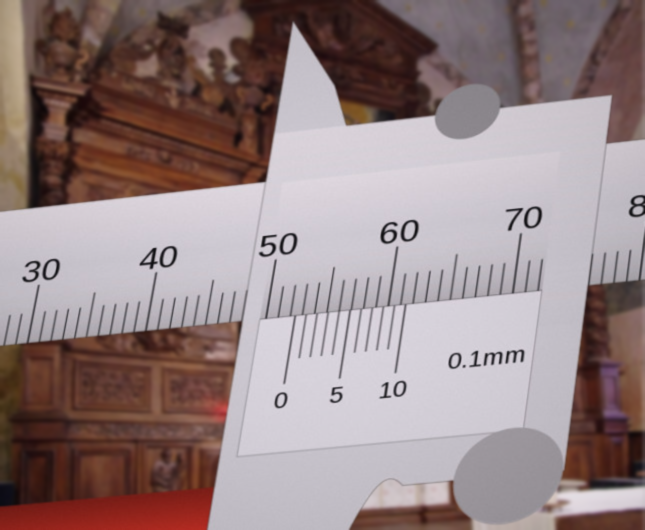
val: 52.4 mm
